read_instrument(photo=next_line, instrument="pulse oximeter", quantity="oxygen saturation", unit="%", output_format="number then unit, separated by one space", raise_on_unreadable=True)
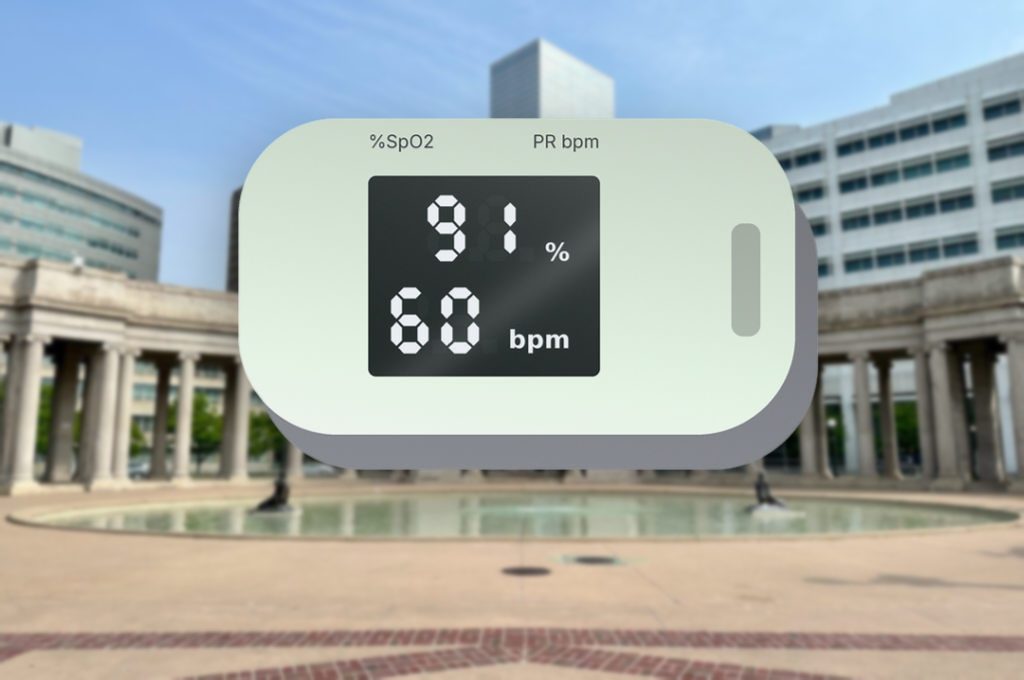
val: 91 %
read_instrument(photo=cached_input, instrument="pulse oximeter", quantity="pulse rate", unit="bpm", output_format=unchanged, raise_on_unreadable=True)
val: 60 bpm
